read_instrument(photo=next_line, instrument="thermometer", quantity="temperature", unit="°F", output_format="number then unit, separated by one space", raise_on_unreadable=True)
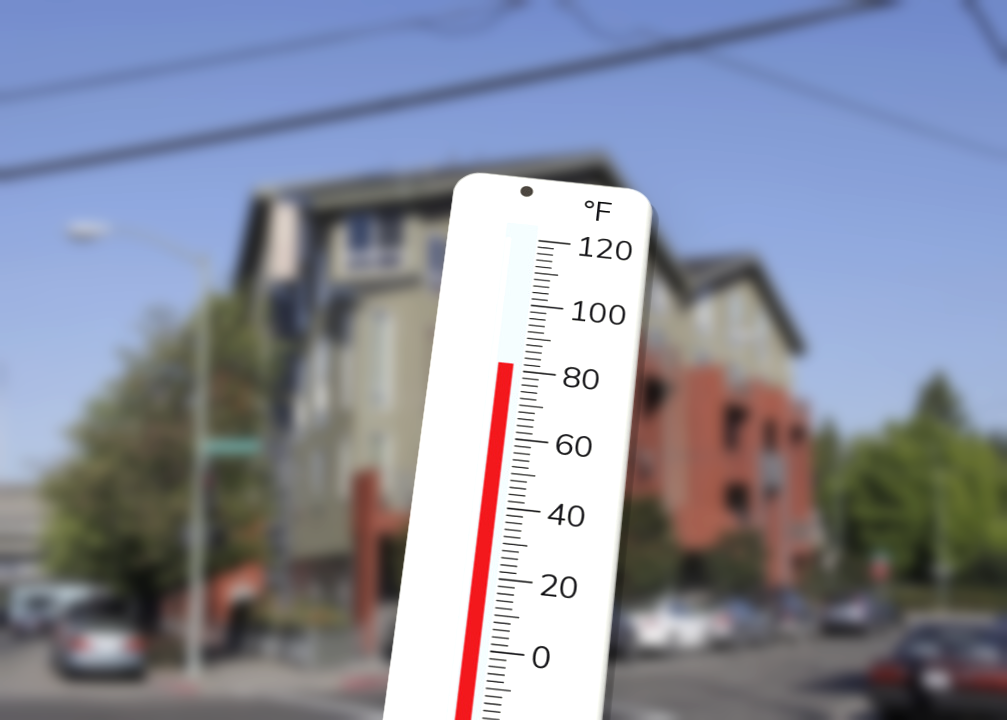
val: 82 °F
